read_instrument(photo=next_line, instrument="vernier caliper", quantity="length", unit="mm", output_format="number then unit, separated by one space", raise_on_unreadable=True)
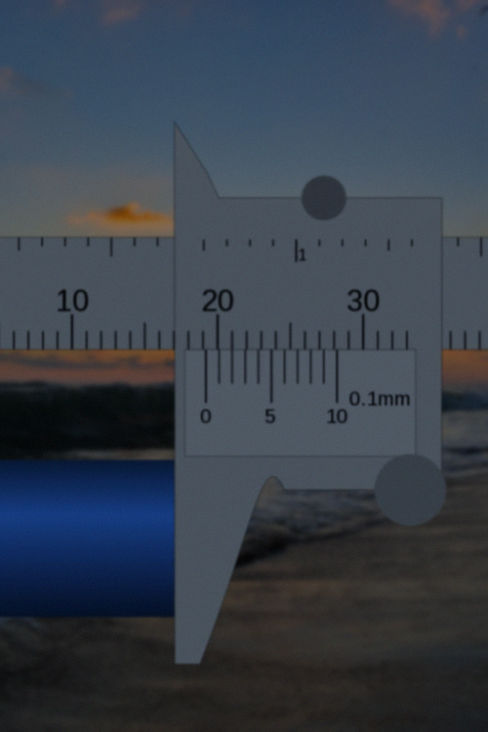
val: 19.2 mm
